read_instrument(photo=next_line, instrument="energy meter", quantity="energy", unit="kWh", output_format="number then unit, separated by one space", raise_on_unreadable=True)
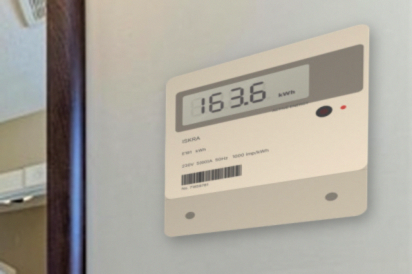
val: 163.6 kWh
